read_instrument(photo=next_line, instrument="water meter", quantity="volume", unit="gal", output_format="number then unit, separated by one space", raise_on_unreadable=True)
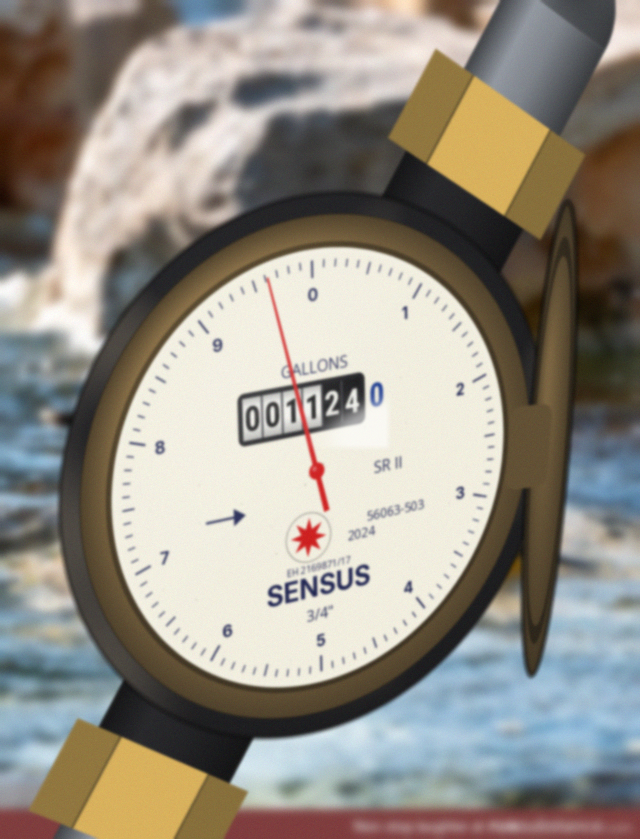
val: 11239.6 gal
